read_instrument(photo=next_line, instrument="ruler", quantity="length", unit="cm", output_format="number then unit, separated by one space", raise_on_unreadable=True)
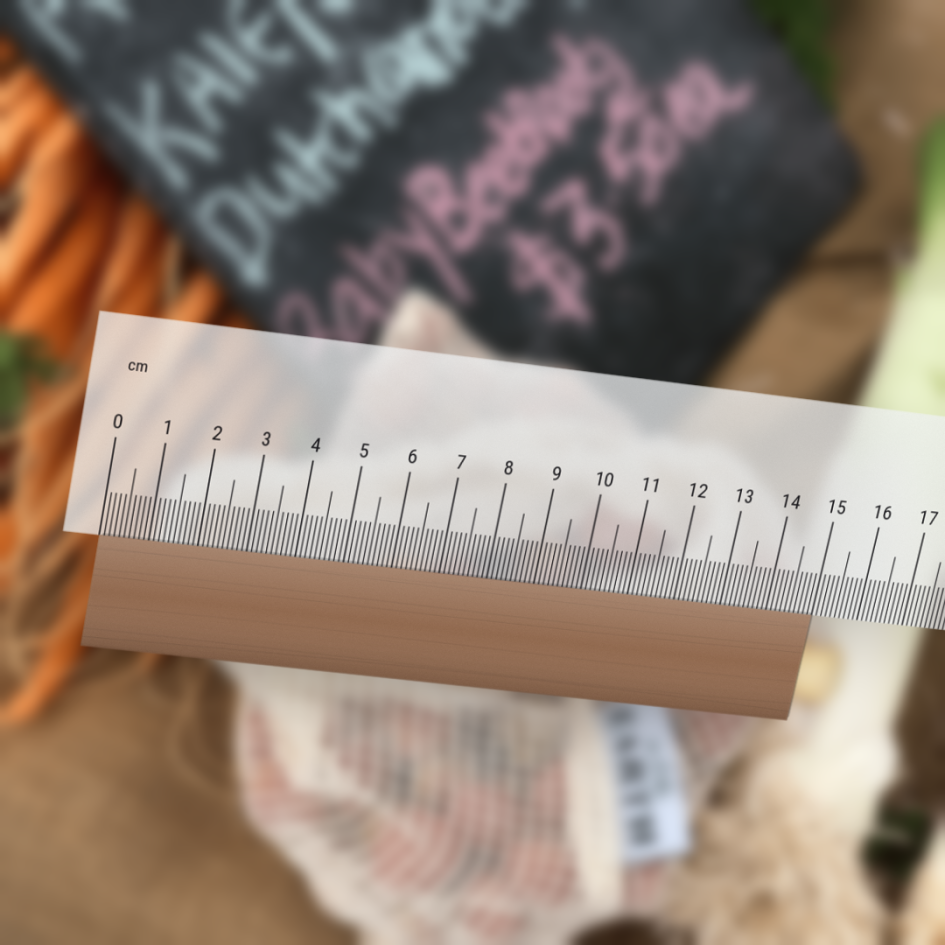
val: 15 cm
